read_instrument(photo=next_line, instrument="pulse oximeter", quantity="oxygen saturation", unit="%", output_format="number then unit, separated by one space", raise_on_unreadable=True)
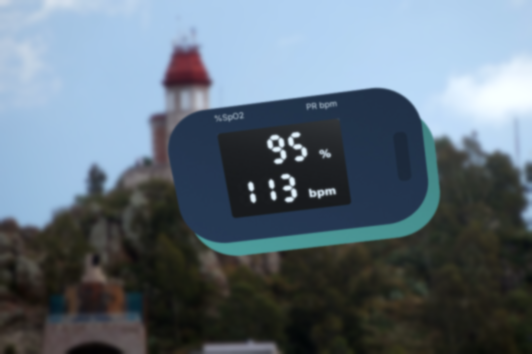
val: 95 %
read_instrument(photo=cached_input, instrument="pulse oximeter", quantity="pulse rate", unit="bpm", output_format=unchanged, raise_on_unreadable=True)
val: 113 bpm
